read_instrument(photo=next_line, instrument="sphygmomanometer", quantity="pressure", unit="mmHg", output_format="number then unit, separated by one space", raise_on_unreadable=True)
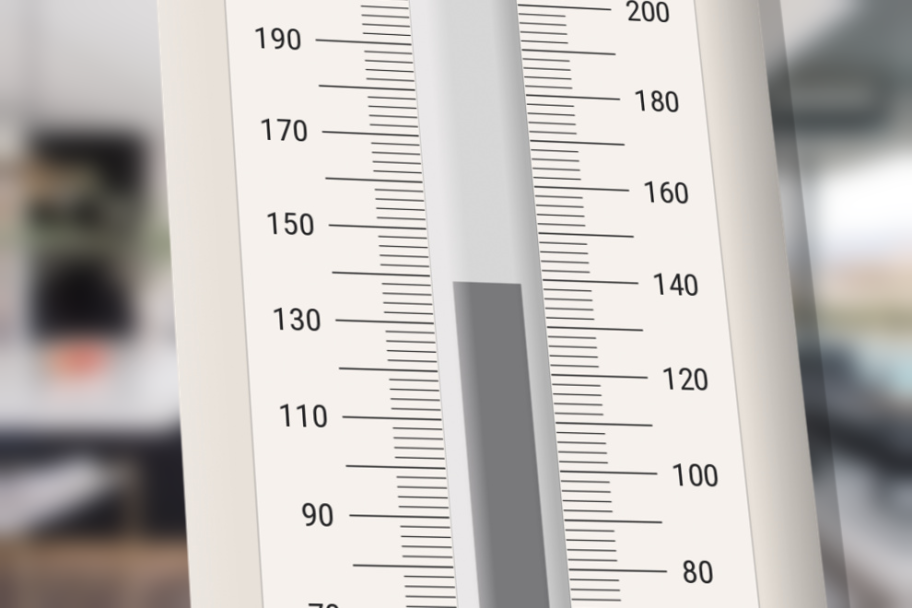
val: 139 mmHg
